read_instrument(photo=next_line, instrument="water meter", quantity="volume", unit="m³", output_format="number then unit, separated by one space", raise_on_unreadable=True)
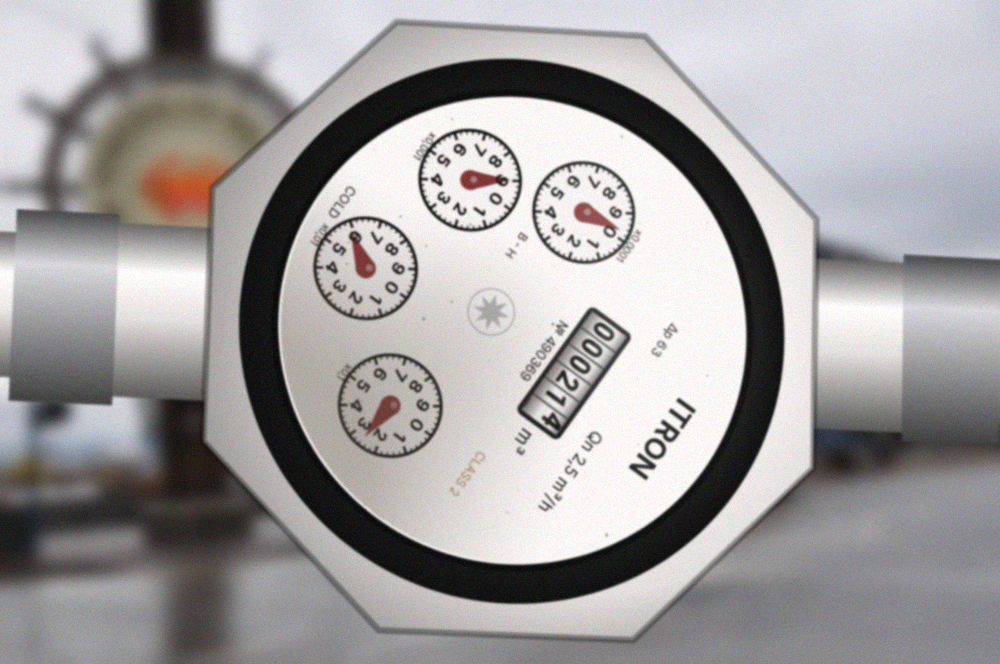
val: 214.2589 m³
